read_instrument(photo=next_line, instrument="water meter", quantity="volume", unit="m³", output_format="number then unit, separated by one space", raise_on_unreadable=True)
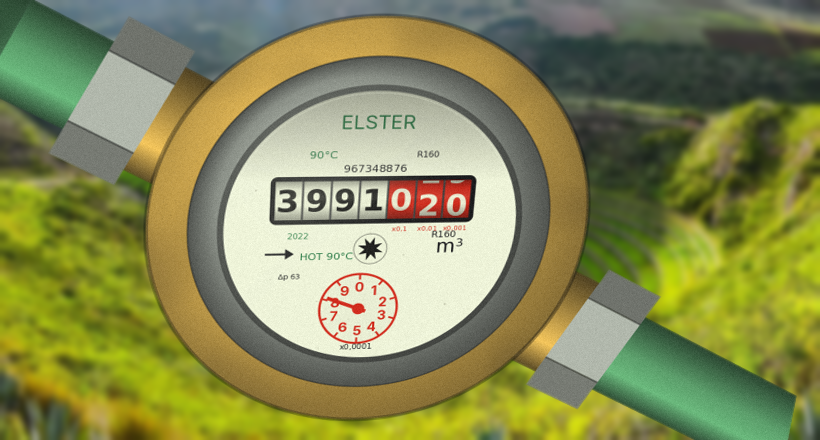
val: 3991.0198 m³
